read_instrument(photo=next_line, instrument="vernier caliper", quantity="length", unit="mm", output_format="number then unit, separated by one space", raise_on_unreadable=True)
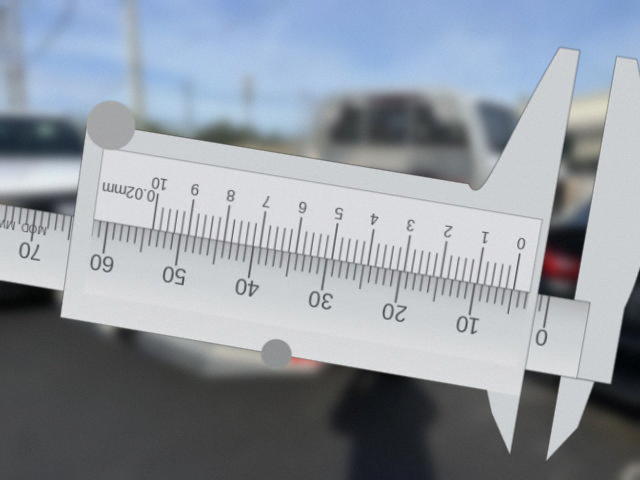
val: 4.8 mm
